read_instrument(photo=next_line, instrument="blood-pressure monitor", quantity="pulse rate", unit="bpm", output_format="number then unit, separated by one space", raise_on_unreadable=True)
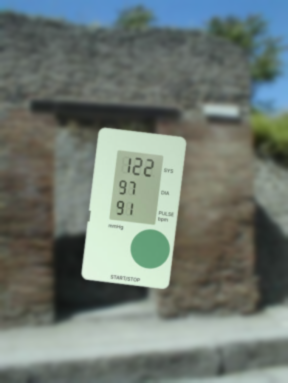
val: 91 bpm
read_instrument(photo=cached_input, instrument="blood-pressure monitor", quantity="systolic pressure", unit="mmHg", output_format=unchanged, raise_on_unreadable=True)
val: 122 mmHg
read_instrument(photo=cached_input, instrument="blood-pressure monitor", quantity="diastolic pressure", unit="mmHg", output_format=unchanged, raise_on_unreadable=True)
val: 97 mmHg
